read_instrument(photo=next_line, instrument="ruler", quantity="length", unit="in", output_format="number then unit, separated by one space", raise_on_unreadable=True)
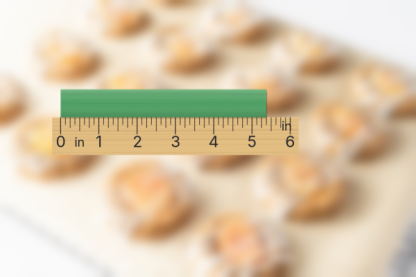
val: 5.375 in
